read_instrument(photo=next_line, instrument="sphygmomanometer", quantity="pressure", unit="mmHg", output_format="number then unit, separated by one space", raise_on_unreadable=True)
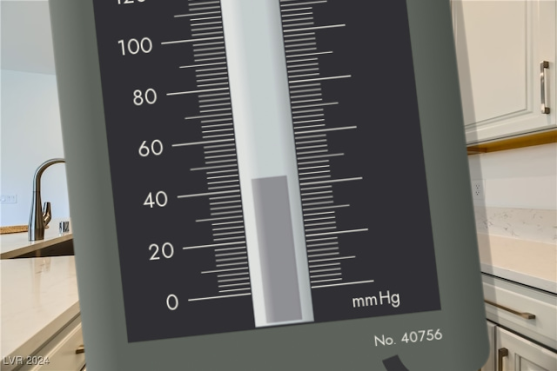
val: 44 mmHg
